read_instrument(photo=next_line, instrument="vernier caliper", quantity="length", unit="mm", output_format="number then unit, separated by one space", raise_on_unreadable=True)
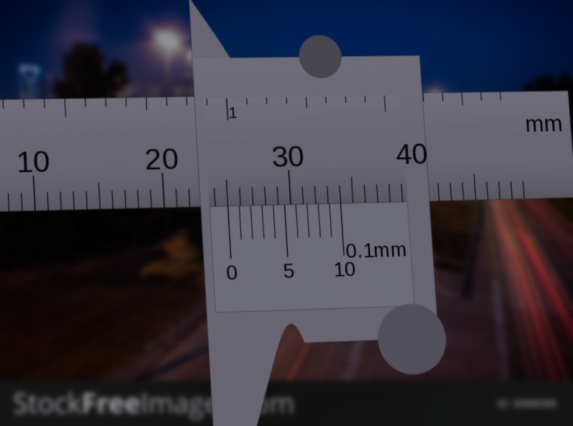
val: 25.0 mm
